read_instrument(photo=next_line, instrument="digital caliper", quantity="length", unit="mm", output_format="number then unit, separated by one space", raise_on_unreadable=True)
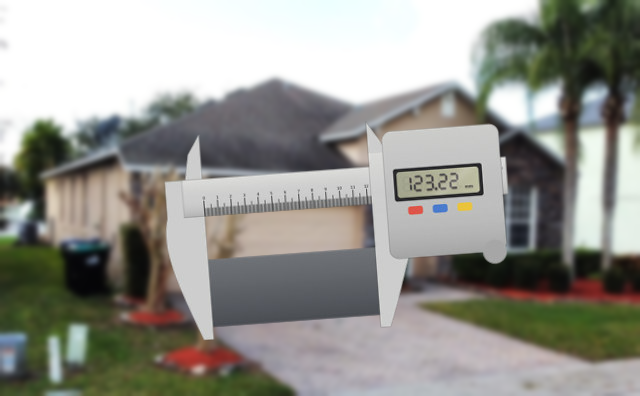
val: 123.22 mm
